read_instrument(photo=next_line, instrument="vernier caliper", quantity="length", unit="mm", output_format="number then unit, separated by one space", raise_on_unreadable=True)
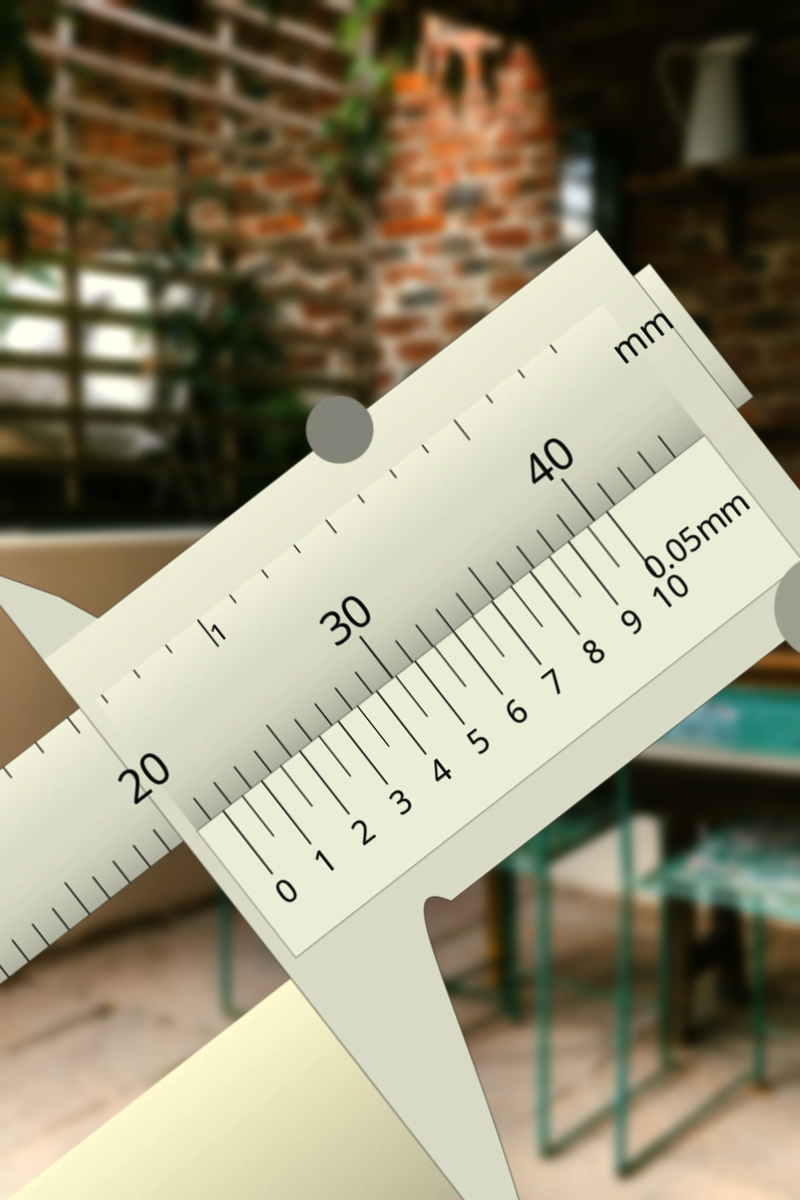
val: 21.60 mm
